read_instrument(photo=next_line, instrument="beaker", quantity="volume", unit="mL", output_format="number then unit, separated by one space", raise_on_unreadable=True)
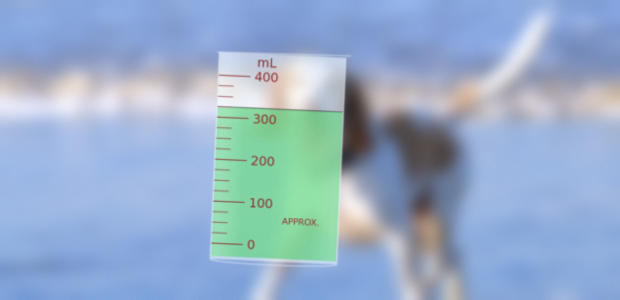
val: 325 mL
